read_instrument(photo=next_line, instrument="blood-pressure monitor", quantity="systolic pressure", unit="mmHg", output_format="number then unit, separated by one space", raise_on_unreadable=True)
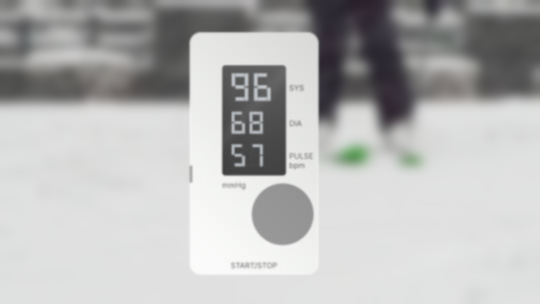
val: 96 mmHg
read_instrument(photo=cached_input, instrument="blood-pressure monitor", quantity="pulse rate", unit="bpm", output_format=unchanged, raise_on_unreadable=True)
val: 57 bpm
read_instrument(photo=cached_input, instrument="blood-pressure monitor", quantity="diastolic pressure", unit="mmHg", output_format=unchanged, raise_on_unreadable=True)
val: 68 mmHg
